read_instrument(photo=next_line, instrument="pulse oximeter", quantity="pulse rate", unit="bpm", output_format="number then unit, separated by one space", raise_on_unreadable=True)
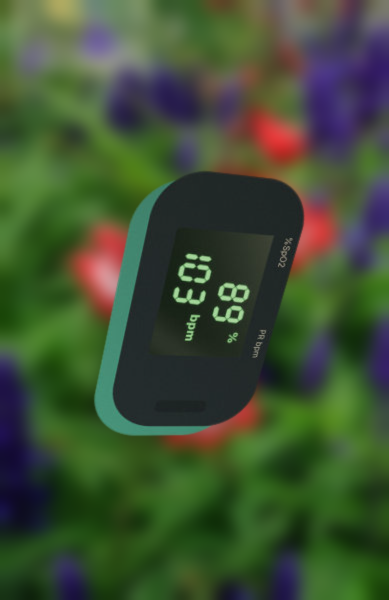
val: 103 bpm
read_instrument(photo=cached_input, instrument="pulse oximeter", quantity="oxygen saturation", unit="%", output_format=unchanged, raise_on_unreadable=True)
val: 89 %
